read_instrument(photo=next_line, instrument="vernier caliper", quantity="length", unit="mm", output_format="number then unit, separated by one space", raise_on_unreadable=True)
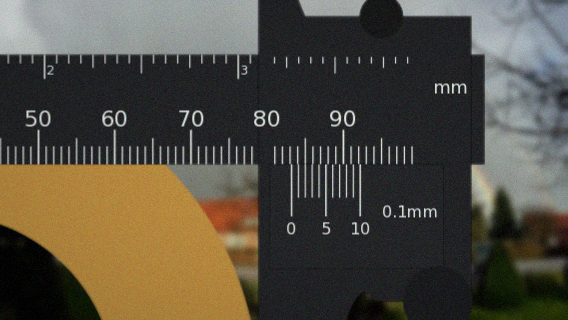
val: 83.2 mm
